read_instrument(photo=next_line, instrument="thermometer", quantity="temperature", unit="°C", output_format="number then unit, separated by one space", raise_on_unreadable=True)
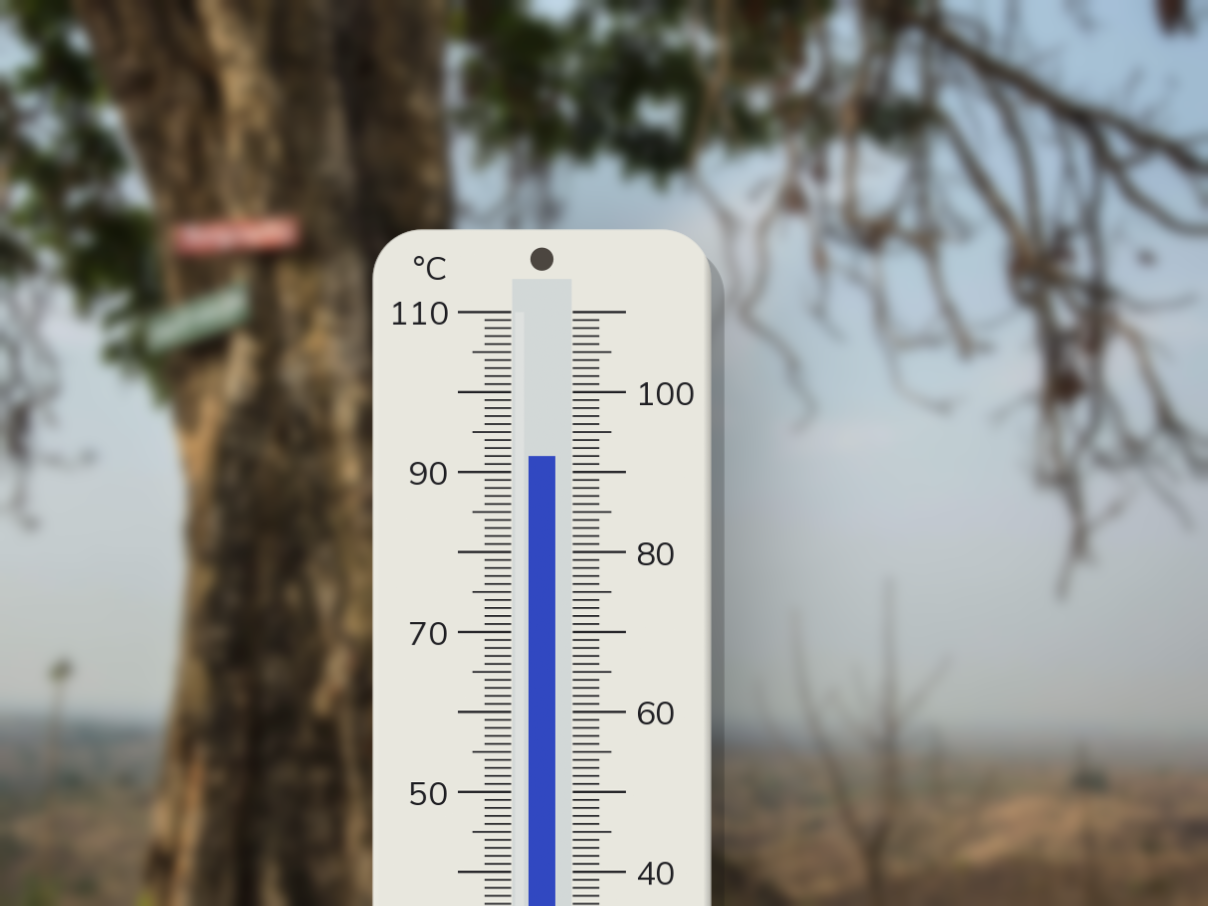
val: 92 °C
